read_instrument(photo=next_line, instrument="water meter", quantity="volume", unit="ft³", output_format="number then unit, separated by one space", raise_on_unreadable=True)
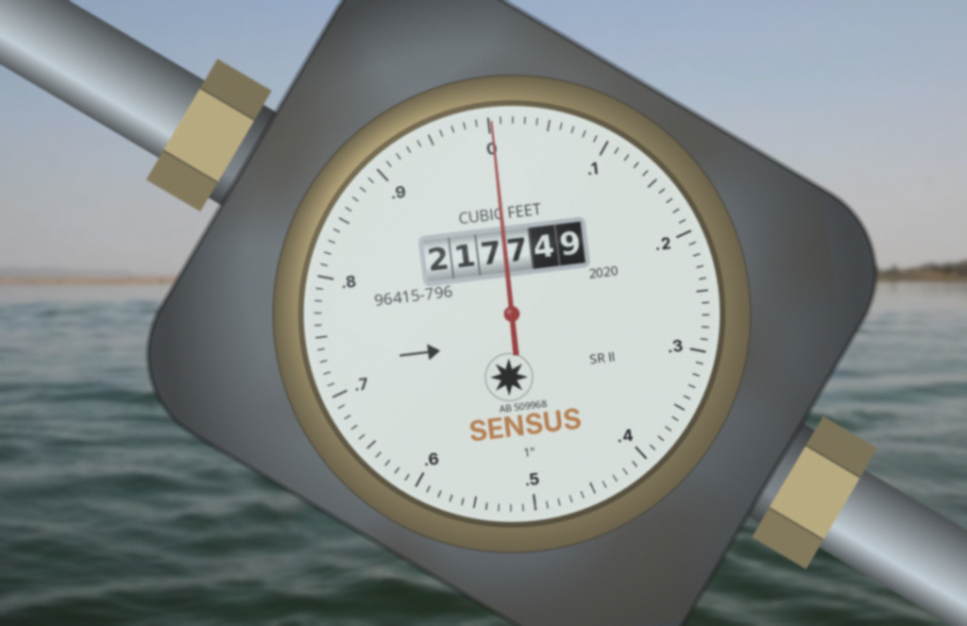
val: 217749.00 ft³
